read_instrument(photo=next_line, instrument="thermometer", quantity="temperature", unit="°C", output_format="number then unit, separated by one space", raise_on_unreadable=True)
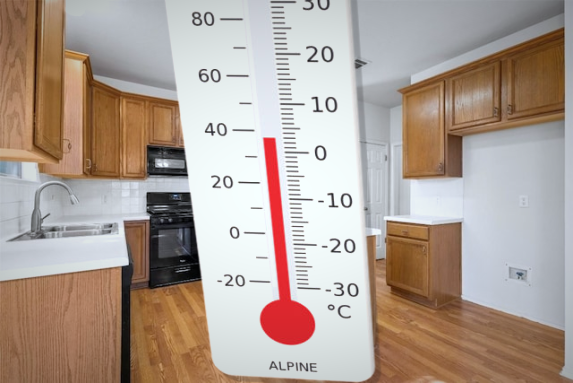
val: 3 °C
